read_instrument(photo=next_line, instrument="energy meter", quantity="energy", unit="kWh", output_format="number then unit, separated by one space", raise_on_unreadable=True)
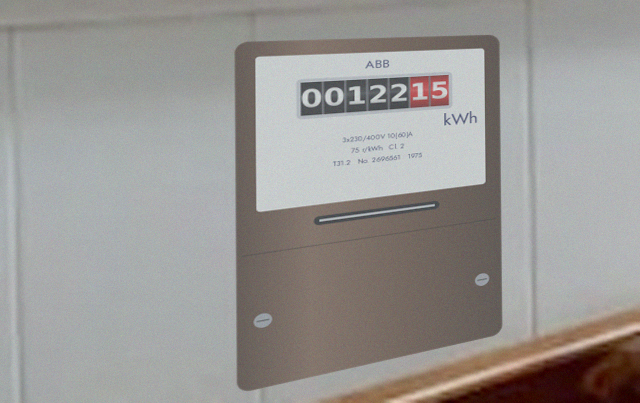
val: 122.15 kWh
